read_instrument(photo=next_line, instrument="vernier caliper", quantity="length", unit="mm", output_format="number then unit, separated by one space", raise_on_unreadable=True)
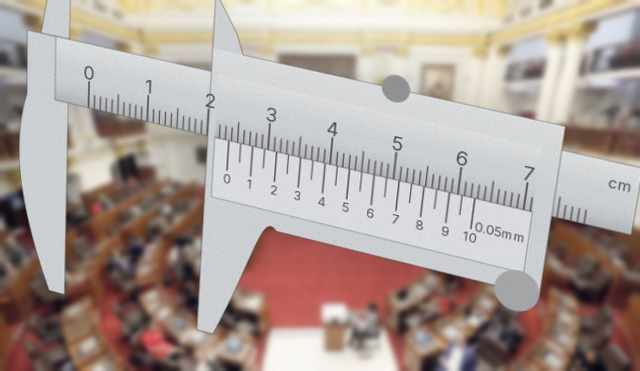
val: 23.6 mm
